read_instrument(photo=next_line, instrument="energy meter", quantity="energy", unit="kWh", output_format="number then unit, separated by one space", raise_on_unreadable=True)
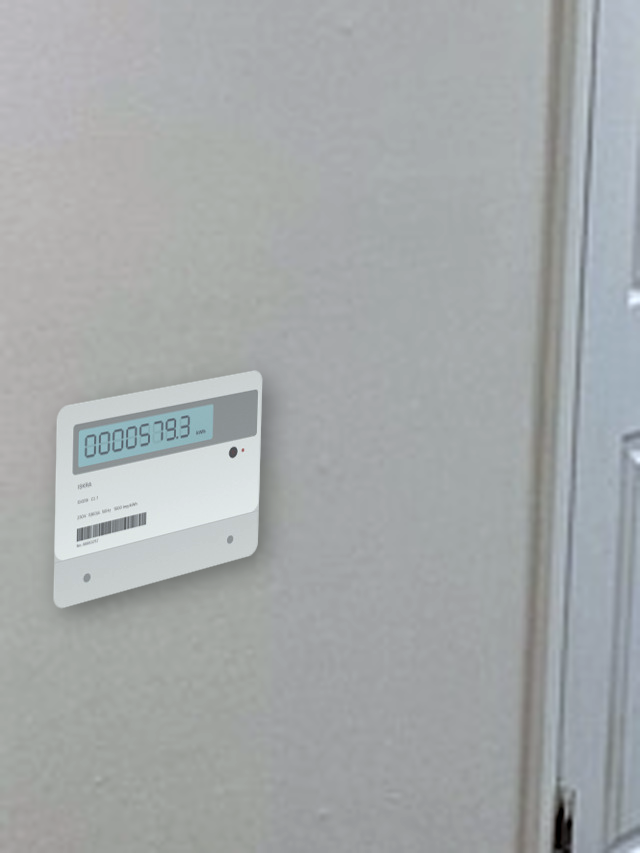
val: 579.3 kWh
